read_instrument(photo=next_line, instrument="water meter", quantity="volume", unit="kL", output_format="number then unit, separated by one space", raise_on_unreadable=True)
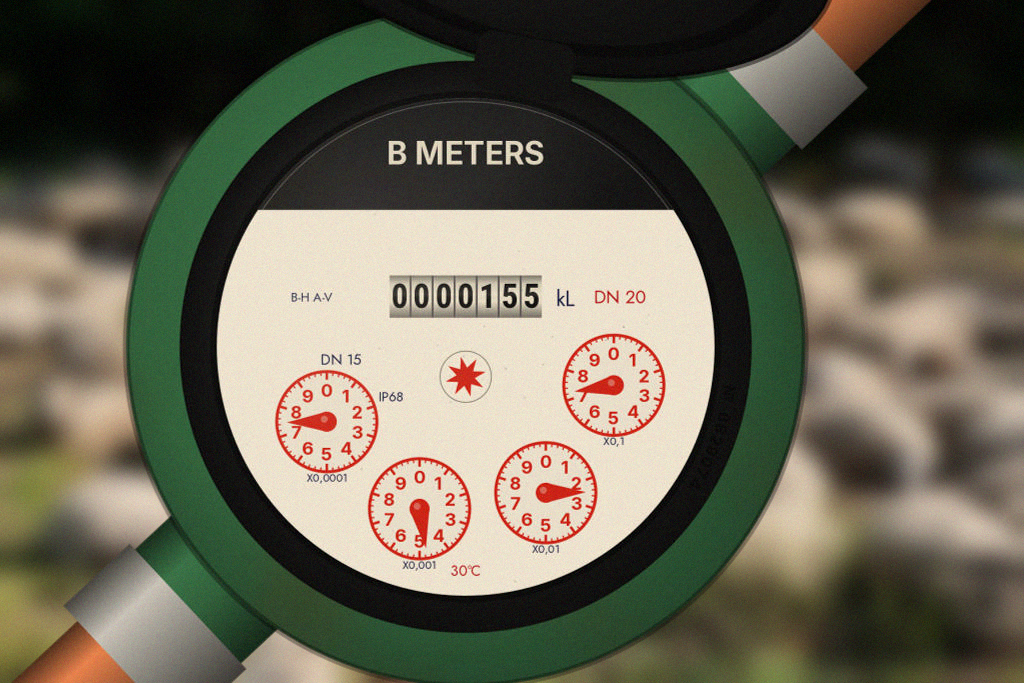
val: 155.7247 kL
